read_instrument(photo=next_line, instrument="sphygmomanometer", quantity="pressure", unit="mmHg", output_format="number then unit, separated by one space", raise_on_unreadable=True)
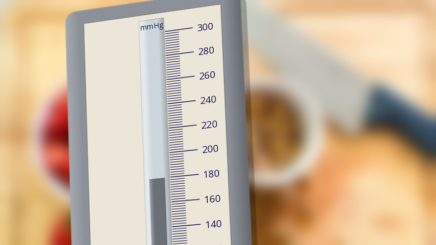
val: 180 mmHg
